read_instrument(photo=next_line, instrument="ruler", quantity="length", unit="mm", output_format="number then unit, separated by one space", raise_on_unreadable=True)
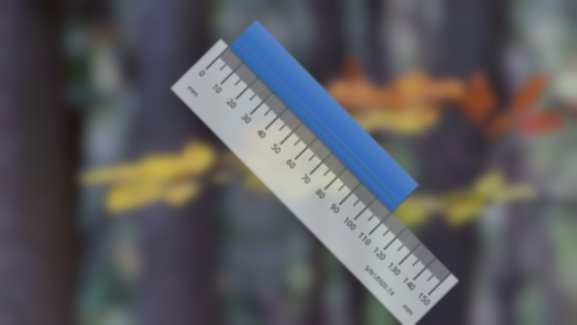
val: 110 mm
